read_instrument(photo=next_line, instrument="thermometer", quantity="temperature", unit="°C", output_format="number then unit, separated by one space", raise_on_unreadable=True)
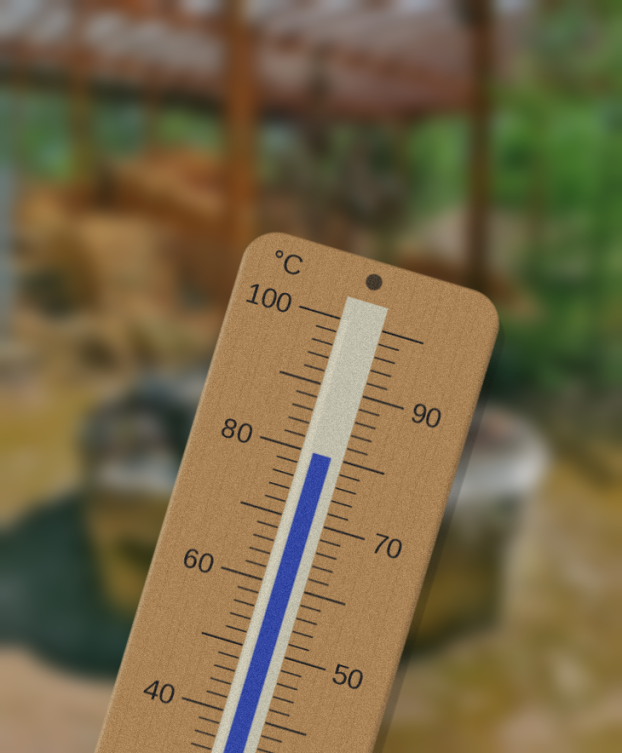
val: 80 °C
